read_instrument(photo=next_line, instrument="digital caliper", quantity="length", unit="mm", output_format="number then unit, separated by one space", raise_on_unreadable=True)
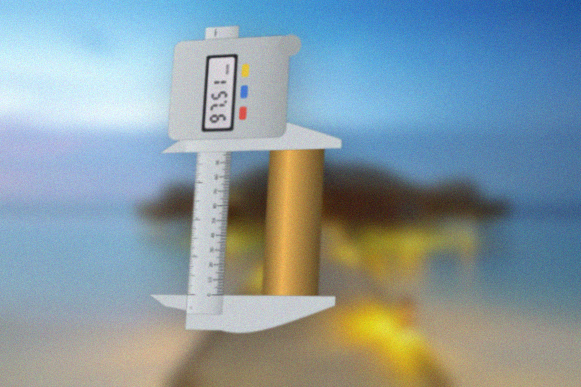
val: 97.51 mm
